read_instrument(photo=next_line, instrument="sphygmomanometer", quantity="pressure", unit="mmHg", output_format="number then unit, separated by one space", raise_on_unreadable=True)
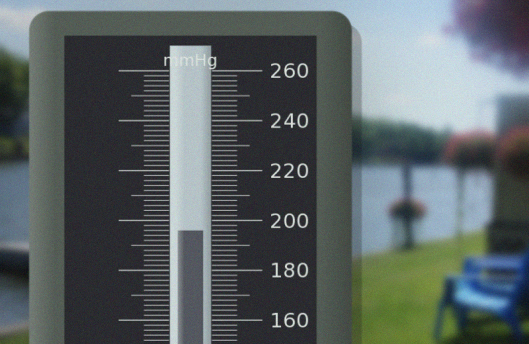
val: 196 mmHg
